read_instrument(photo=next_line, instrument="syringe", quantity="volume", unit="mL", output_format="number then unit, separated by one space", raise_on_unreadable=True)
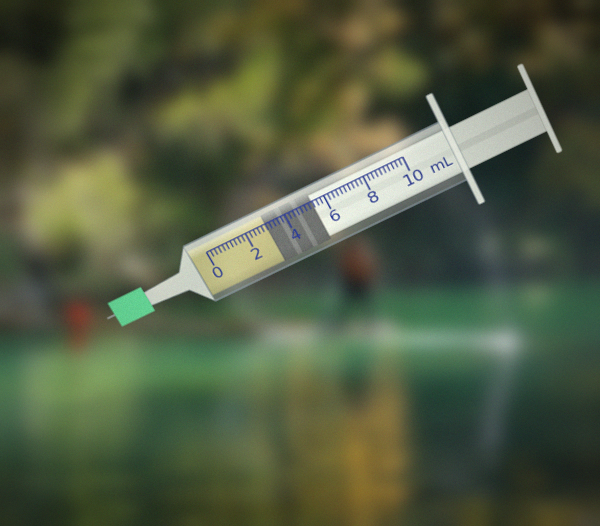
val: 3 mL
